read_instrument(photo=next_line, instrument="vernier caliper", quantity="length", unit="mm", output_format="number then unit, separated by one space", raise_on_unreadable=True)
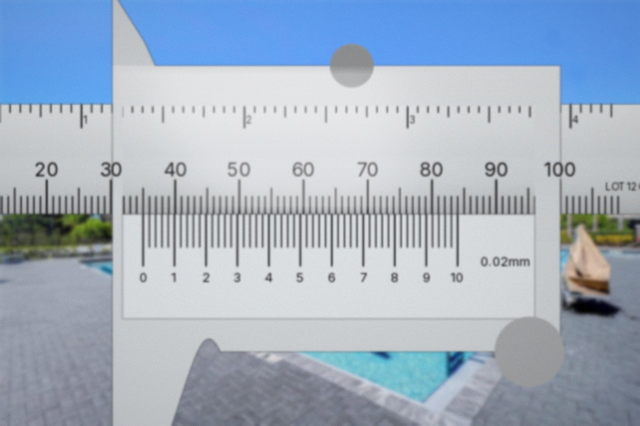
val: 35.0 mm
